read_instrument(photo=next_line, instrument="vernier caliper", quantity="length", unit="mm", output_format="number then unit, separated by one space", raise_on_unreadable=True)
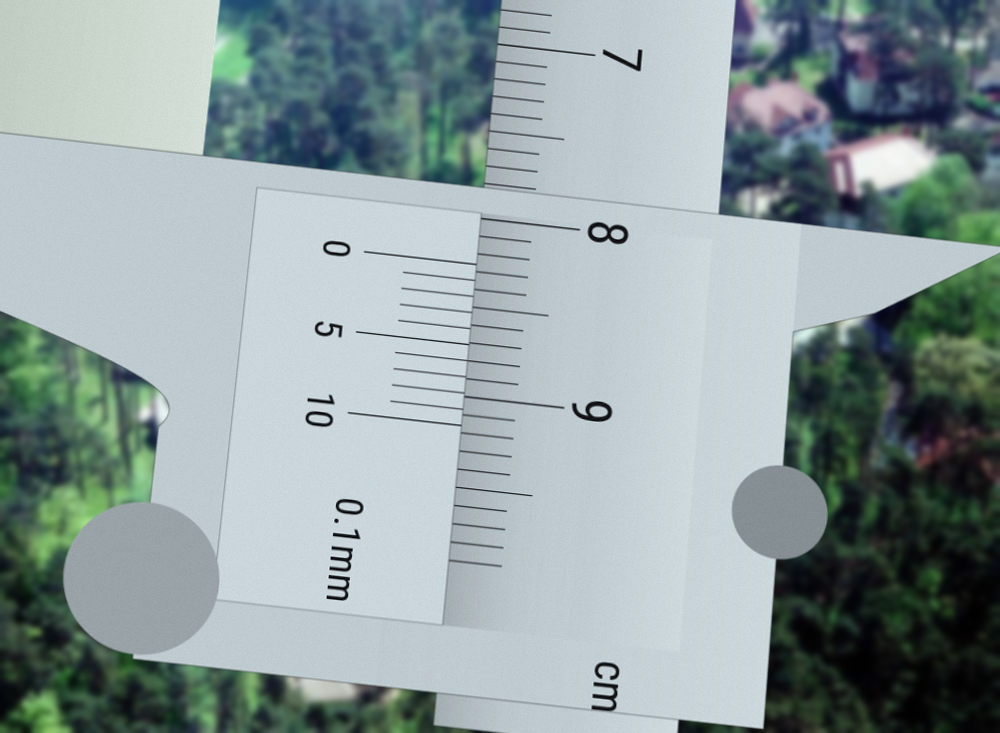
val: 82.6 mm
